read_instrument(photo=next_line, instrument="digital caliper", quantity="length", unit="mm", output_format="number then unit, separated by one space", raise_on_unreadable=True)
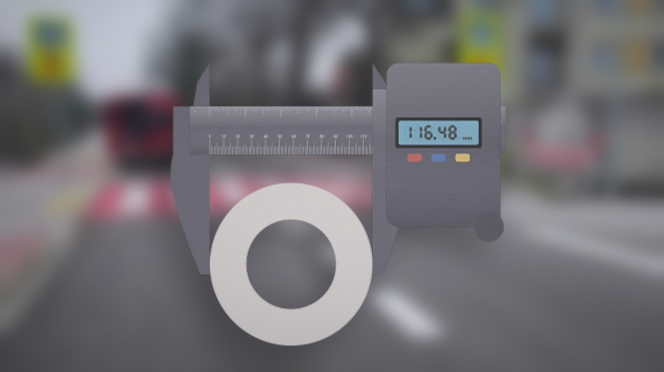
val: 116.48 mm
